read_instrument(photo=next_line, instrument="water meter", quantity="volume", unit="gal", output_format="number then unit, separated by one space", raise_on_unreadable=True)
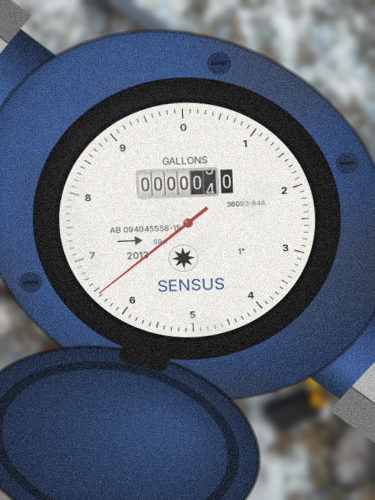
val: 36.4 gal
